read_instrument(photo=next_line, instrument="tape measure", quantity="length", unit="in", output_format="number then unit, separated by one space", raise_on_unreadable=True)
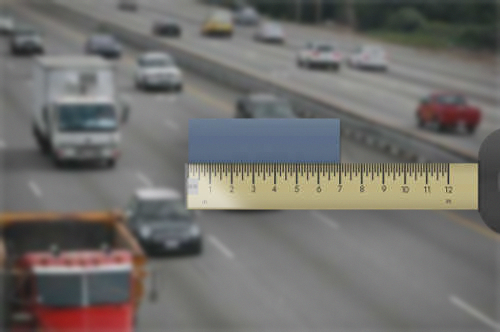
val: 7 in
